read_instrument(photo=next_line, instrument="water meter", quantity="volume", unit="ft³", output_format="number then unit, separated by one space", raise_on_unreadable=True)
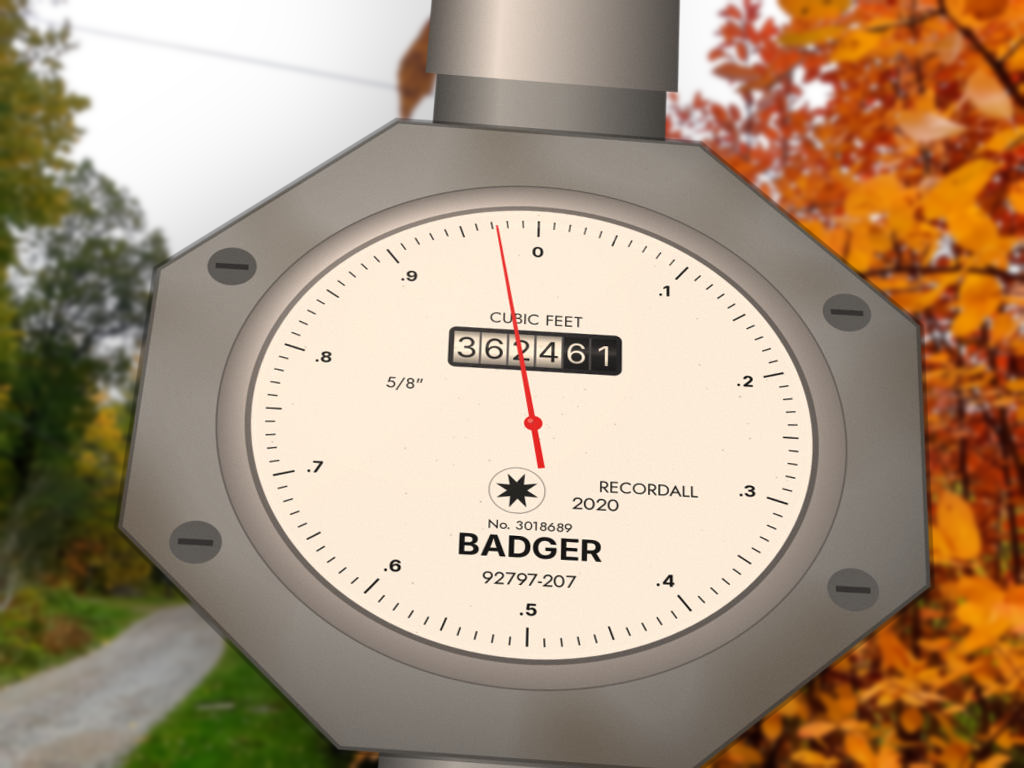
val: 362460.97 ft³
